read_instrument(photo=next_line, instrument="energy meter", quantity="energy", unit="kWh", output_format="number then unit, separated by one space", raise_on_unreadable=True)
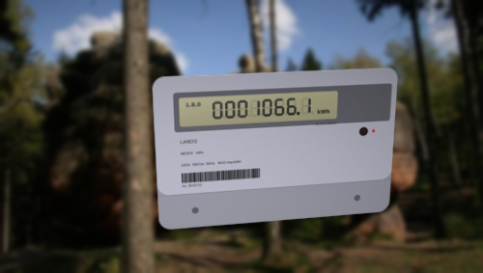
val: 1066.1 kWh
